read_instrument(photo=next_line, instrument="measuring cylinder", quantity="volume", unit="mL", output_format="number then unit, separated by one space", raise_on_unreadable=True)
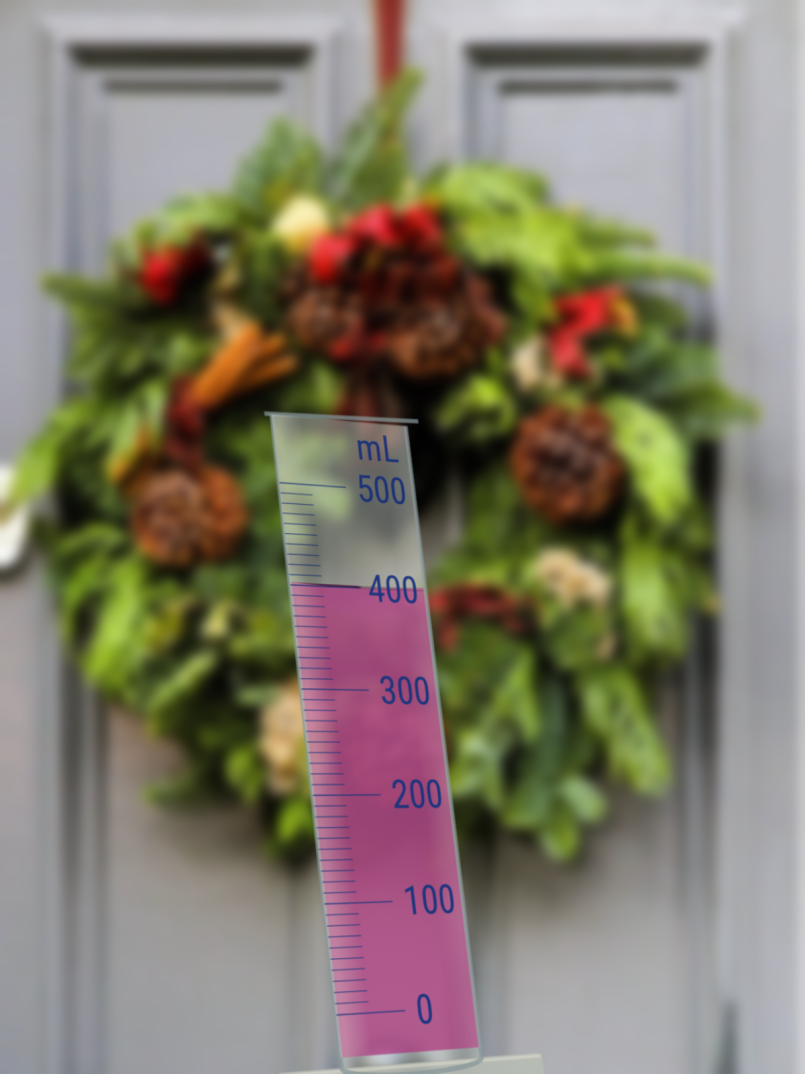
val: 400 mL
